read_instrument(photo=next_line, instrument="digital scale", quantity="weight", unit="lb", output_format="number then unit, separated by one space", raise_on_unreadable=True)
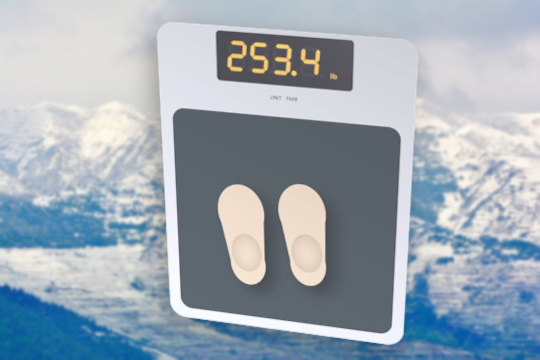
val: 253.4 lb
